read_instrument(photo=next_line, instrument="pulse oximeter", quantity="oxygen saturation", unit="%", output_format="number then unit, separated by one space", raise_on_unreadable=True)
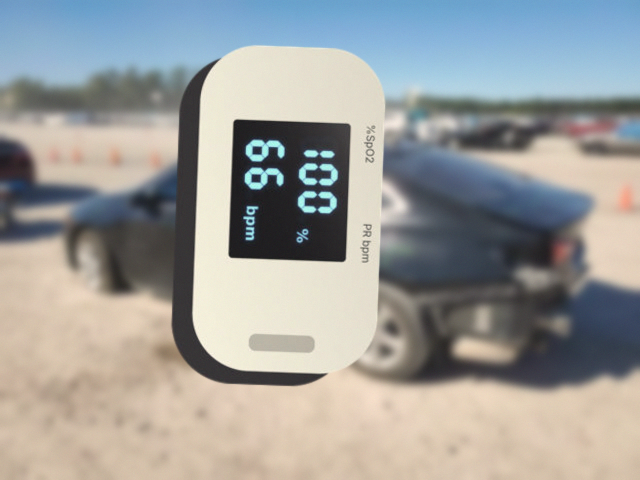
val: 100 %
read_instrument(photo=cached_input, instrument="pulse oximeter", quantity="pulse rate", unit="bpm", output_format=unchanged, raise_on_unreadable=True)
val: 66 bpm
